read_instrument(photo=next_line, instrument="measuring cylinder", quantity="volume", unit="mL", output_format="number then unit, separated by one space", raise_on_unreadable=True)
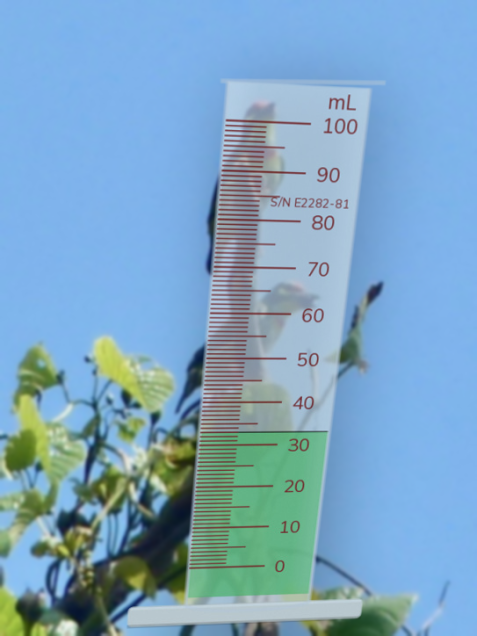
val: 33 mL
